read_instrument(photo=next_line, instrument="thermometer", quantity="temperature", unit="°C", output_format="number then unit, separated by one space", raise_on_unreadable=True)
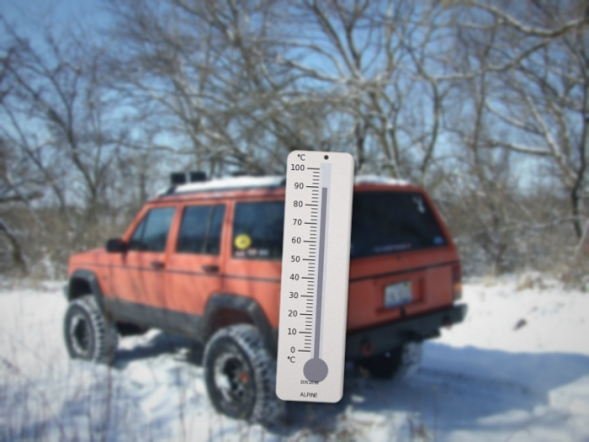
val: 90 °C
